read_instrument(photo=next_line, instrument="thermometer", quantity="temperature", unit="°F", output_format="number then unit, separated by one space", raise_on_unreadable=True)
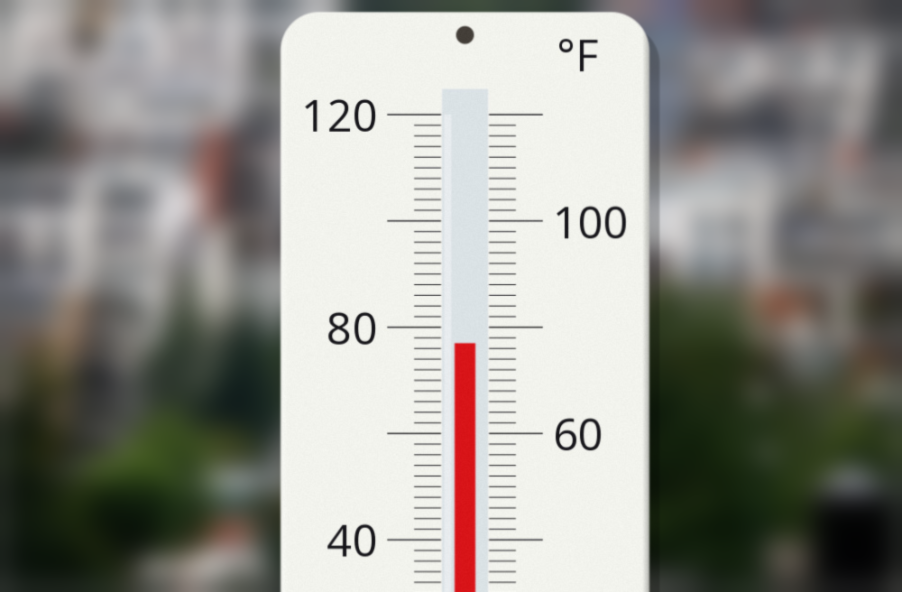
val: 77 °F
